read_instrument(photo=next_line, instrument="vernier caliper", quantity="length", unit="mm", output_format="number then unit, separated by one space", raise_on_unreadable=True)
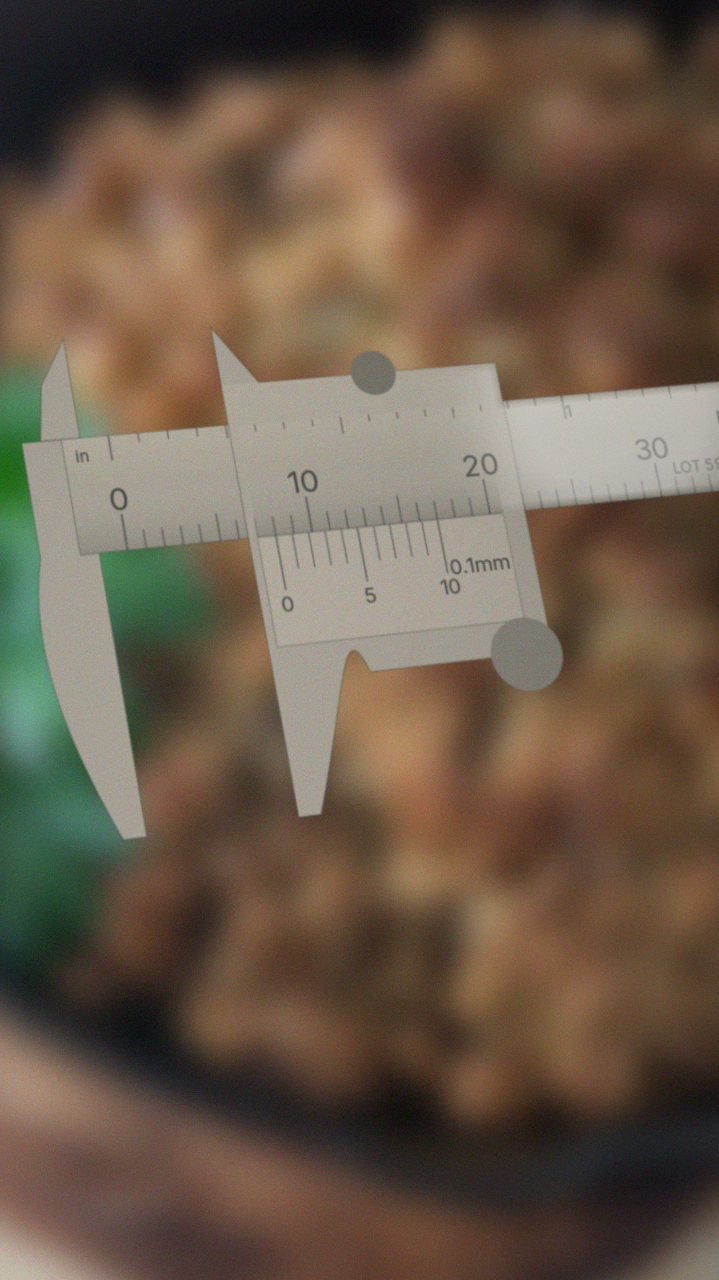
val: 8.0 mm
